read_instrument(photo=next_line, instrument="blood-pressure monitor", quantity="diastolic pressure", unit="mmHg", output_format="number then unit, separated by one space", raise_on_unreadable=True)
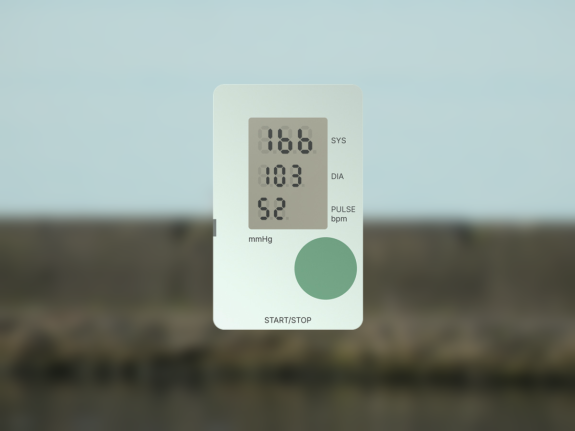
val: 103 mmHg
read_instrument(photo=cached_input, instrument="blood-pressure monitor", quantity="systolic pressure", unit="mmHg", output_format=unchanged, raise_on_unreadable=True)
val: 166 mmHg
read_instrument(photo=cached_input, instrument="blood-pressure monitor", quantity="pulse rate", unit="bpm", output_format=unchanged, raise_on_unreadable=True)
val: 52 bpm
